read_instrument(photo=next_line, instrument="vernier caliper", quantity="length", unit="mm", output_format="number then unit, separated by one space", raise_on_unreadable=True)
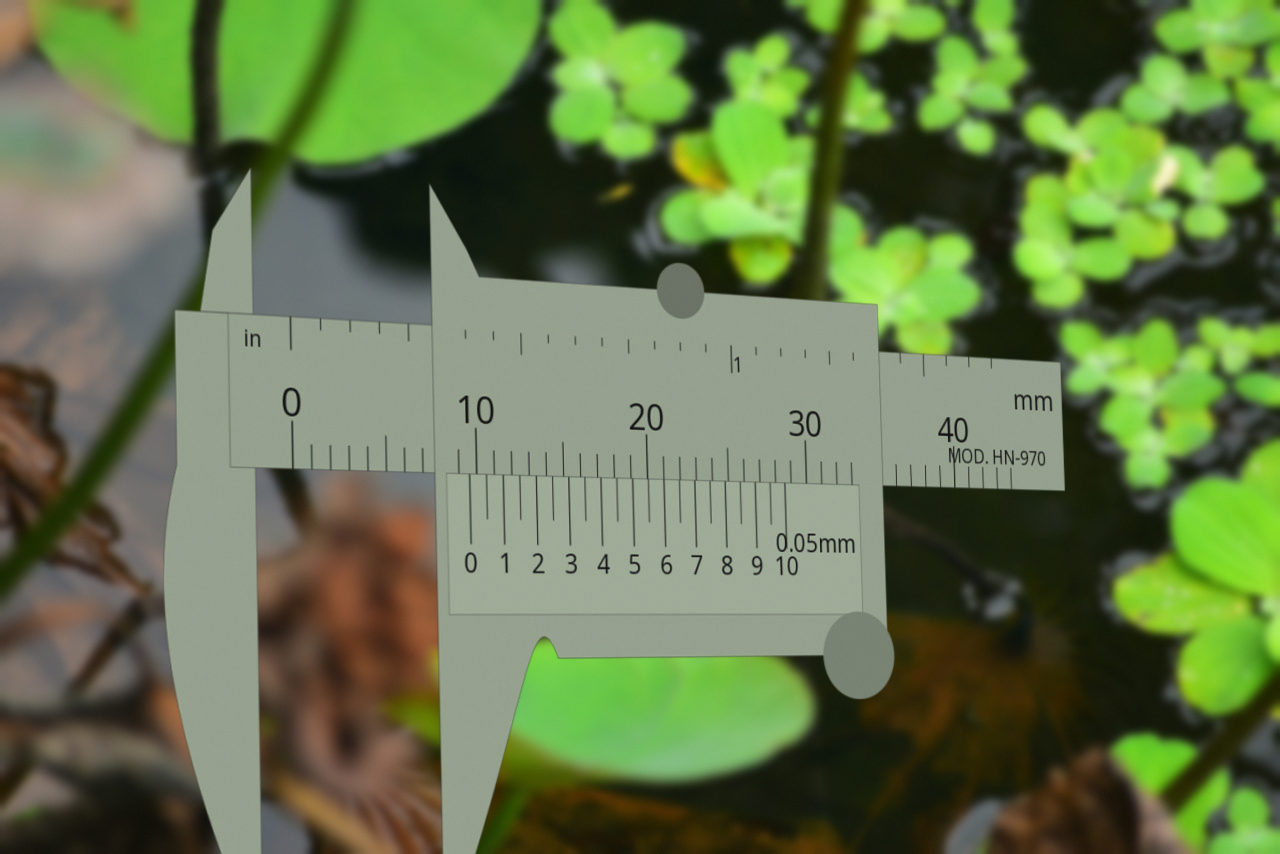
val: 9.6 mm
